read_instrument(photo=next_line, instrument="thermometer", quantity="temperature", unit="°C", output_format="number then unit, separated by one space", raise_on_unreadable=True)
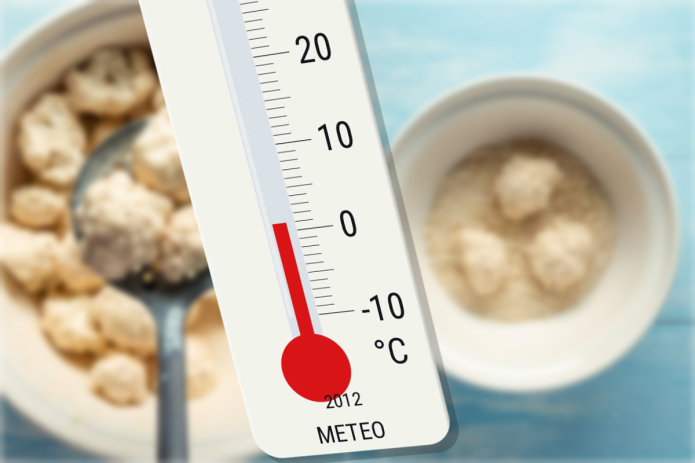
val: 1 °C
